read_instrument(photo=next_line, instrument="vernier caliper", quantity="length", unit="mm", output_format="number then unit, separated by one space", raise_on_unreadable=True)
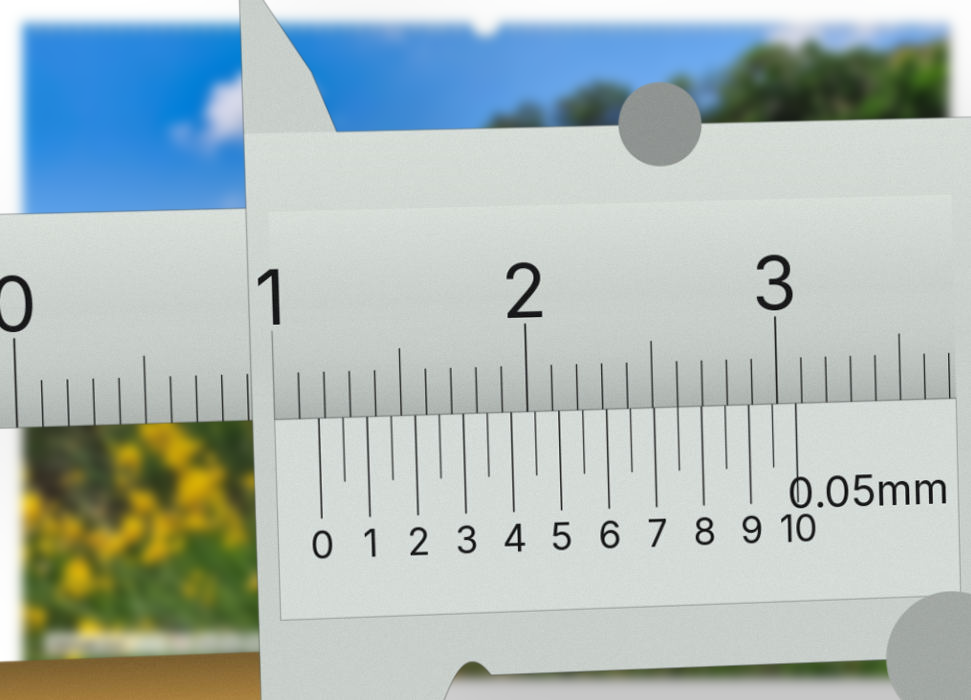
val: 11.75 mm
